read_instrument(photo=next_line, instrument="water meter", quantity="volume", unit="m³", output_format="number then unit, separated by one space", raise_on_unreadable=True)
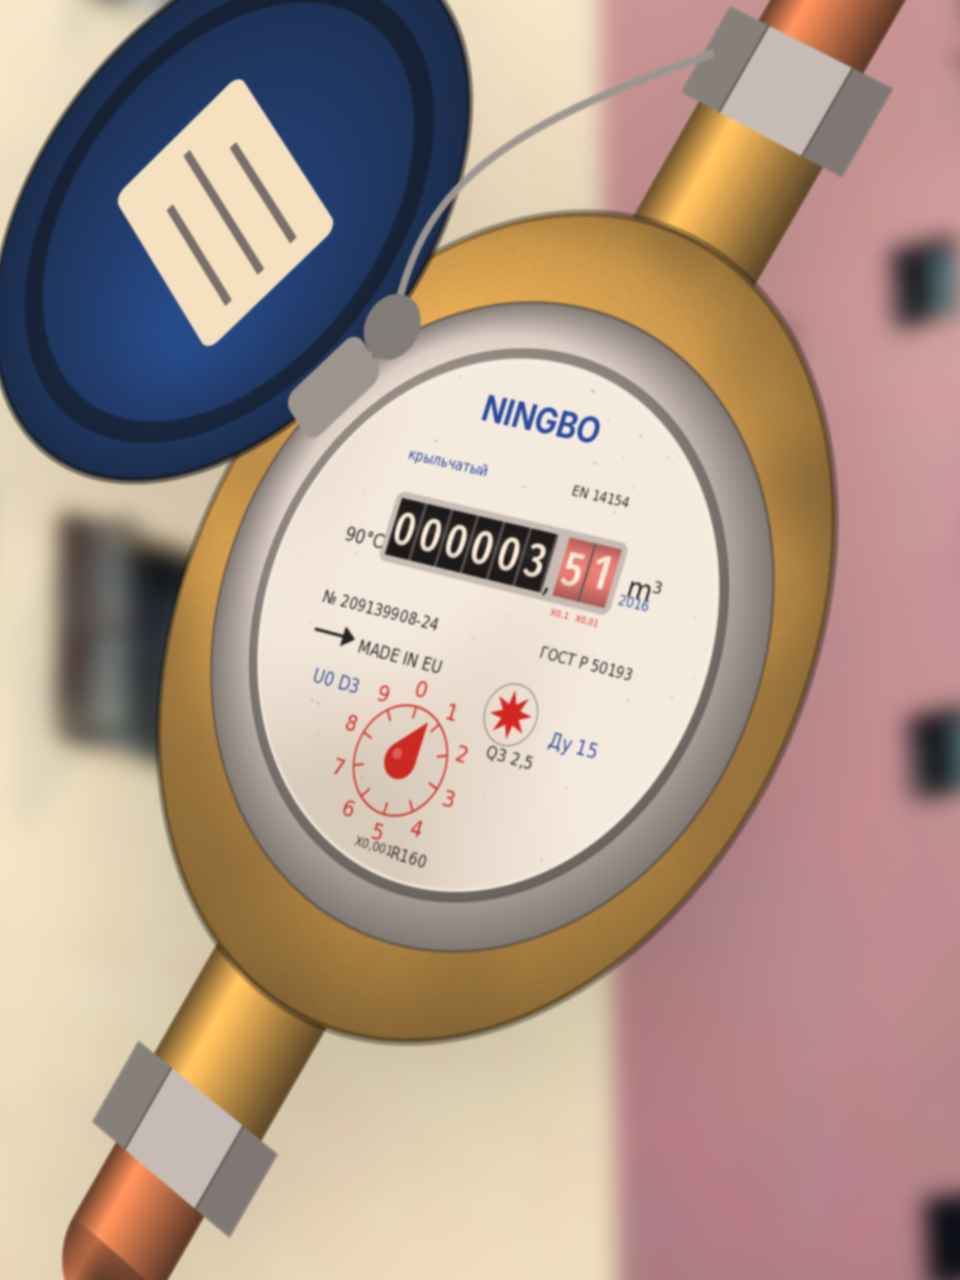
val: 3.510 m³
